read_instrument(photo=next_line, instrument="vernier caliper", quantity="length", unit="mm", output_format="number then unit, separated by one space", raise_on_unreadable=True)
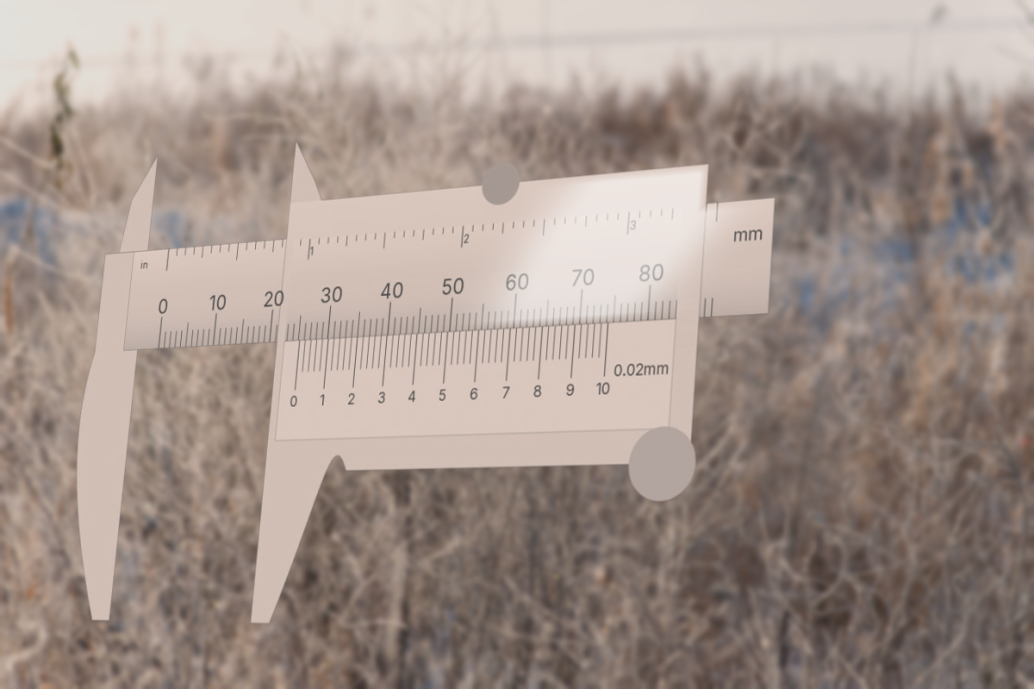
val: 25.2 mm
